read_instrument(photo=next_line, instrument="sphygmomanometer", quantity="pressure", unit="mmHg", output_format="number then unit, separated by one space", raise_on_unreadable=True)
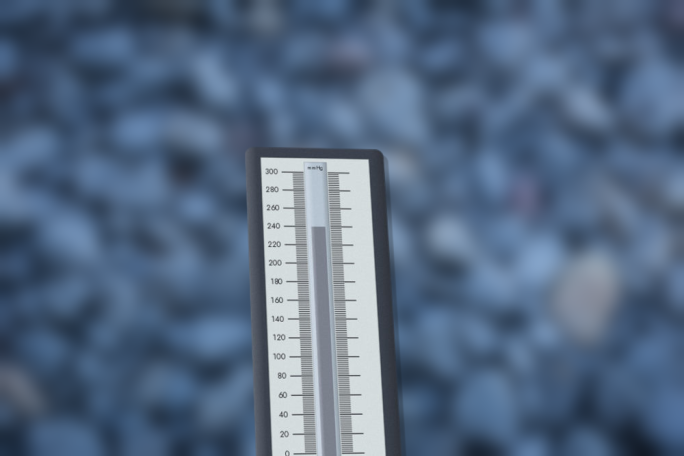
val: 240 mmHg
